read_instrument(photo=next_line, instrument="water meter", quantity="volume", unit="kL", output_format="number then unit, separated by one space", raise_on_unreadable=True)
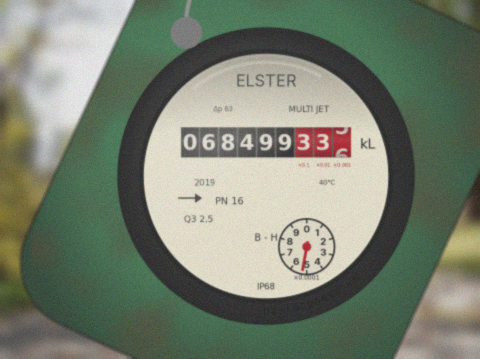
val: 68499.3355 kL
